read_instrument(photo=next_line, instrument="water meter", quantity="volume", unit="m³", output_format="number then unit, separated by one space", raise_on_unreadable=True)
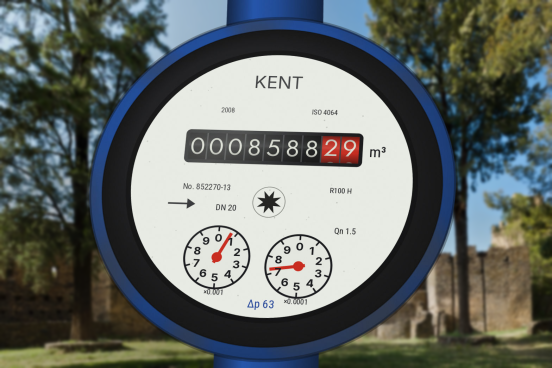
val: 8588.2907 m³
